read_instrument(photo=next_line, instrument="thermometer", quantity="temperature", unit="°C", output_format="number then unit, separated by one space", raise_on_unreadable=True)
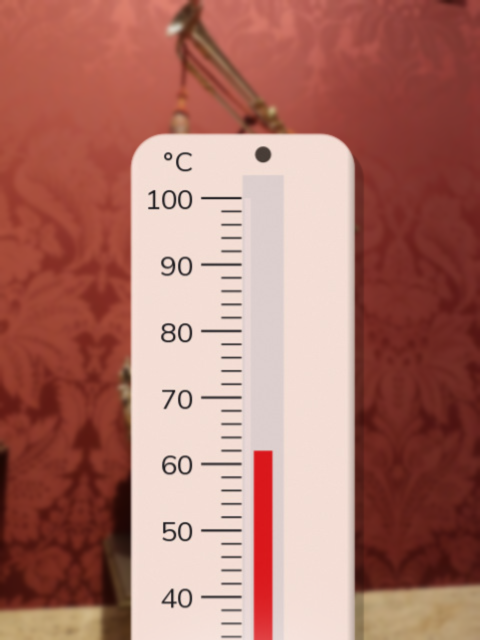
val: 62 °C
